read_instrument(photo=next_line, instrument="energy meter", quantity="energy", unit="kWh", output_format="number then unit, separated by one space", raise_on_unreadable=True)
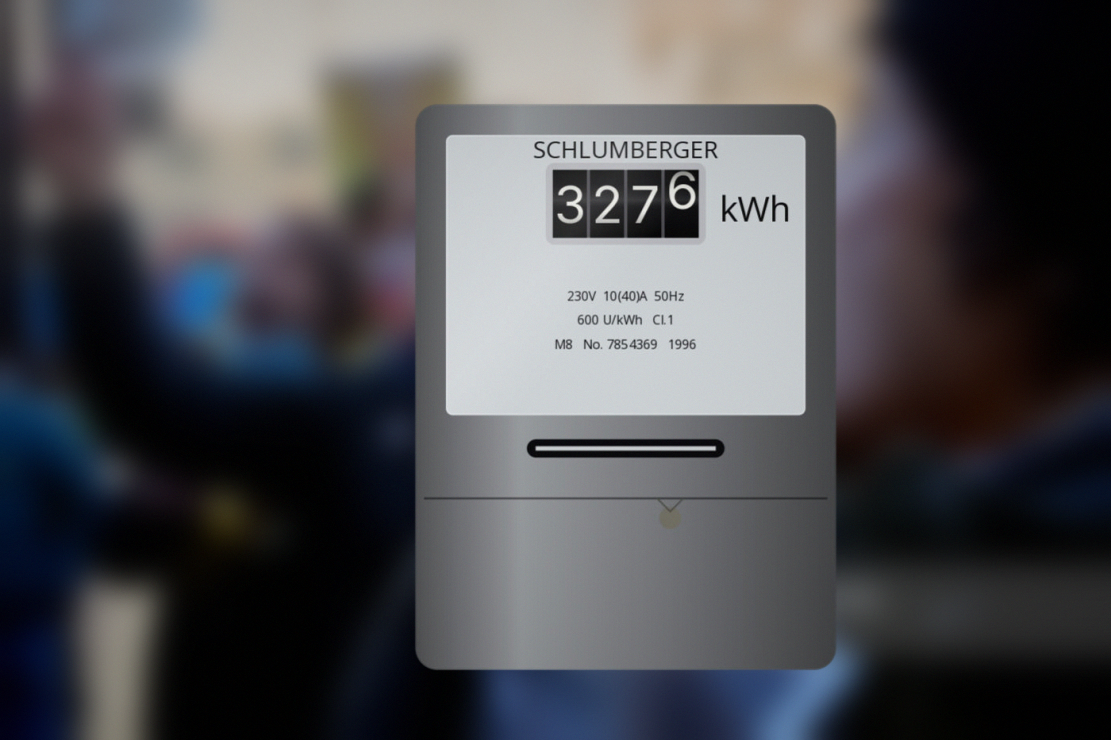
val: 3276 kWh
